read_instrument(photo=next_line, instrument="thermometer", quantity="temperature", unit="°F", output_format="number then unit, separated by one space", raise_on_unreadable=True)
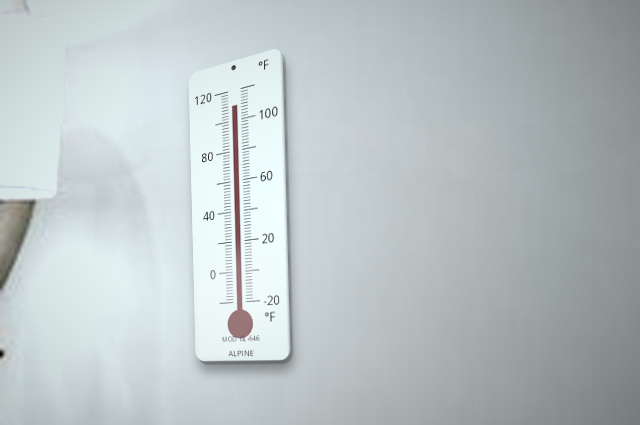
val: 110 °F
